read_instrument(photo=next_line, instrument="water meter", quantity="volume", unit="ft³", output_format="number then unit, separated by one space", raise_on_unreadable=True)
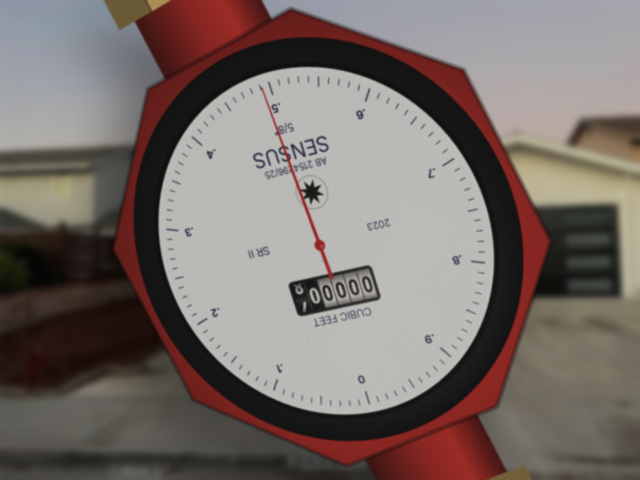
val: 7.49 ft³
